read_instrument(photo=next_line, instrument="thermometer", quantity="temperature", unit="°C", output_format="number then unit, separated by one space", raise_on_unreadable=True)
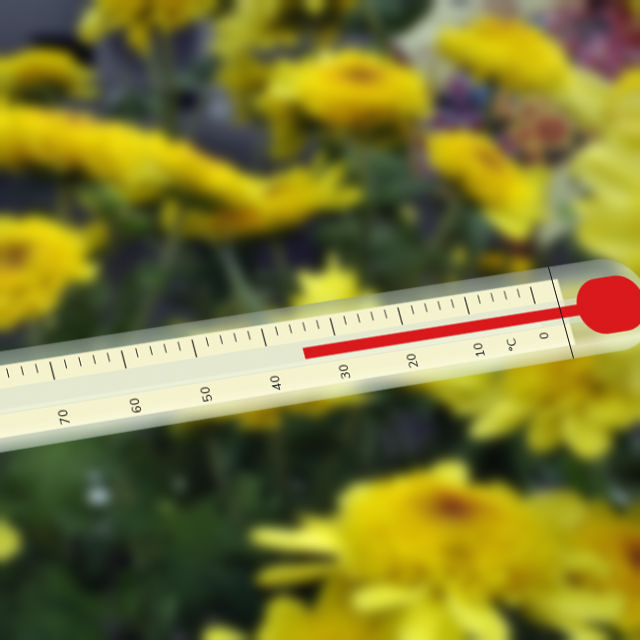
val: 35 °C
